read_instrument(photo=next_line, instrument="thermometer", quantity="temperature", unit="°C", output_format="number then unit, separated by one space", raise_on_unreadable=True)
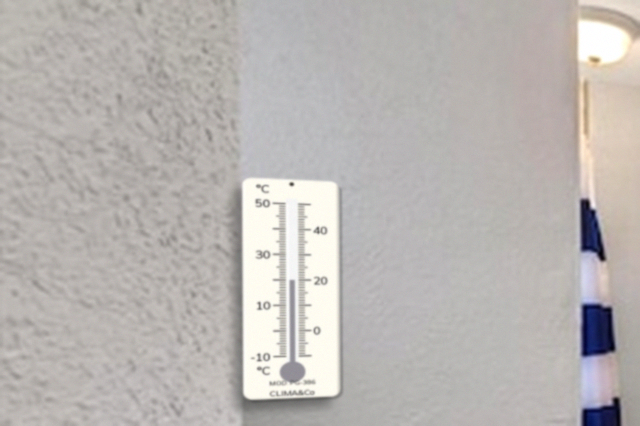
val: 20 °C
